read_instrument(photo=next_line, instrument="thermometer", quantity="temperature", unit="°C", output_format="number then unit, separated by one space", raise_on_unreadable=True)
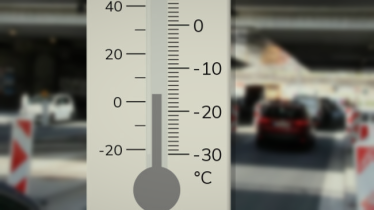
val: -16 °C
